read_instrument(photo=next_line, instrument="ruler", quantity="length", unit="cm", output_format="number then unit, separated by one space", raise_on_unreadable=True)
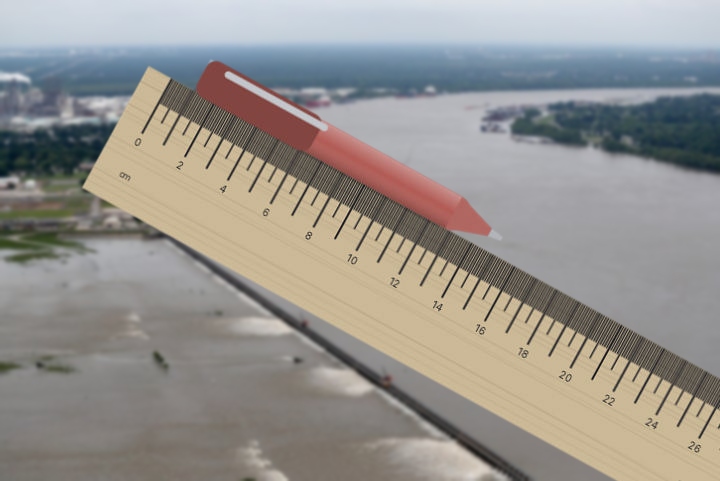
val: 14 cm
